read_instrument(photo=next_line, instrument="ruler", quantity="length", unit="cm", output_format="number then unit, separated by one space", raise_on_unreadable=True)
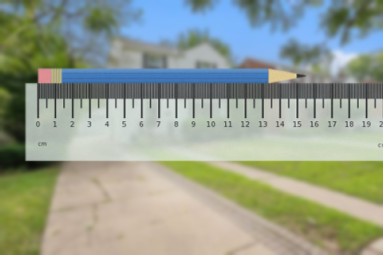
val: 15.5 cm
